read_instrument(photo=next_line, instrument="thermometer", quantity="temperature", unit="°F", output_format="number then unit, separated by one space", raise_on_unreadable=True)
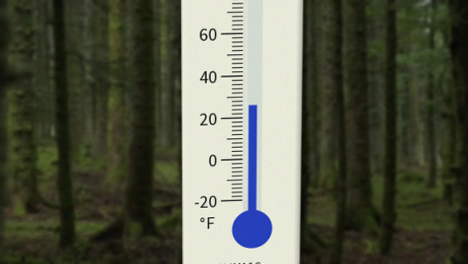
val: 26 °F
